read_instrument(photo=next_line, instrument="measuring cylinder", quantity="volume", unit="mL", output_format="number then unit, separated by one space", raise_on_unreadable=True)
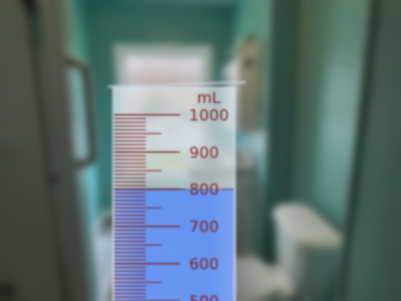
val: 800 mL
